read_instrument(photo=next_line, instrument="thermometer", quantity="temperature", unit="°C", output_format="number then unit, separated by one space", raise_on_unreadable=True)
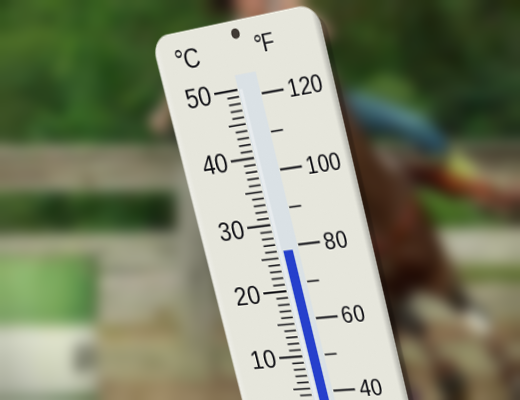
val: 26 °C
